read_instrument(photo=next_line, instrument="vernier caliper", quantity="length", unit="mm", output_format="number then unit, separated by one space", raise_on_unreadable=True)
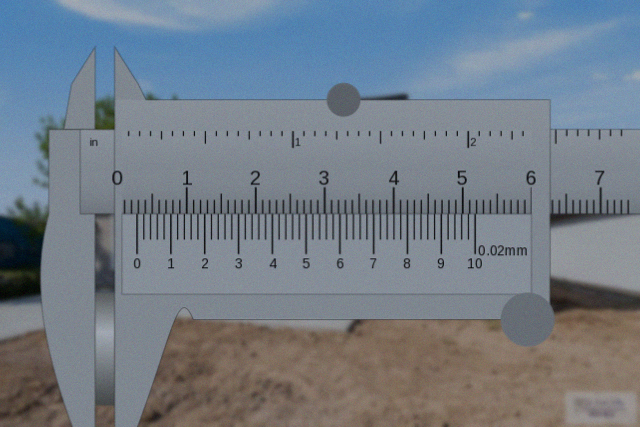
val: 2.8 mm
